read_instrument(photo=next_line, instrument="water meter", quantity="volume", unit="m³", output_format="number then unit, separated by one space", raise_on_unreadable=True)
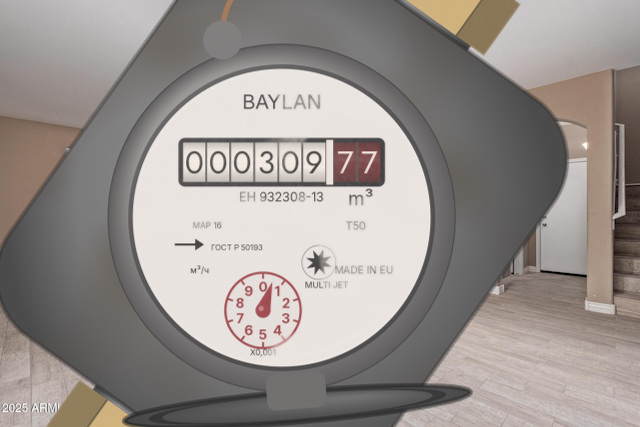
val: 309.770 m³
